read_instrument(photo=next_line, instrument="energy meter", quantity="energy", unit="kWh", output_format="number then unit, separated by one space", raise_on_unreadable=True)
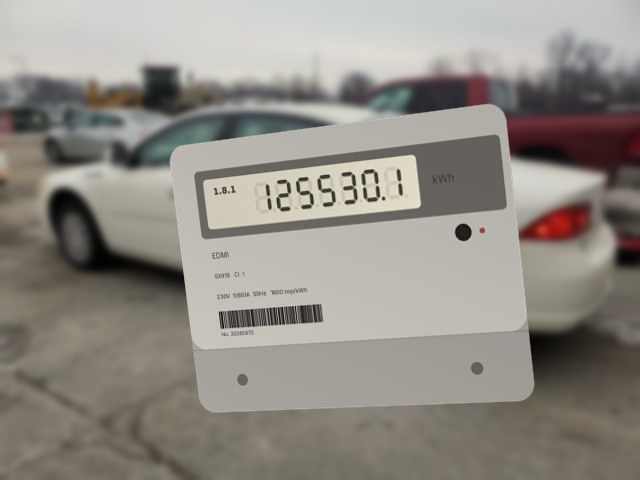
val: 125530.1 kWh
